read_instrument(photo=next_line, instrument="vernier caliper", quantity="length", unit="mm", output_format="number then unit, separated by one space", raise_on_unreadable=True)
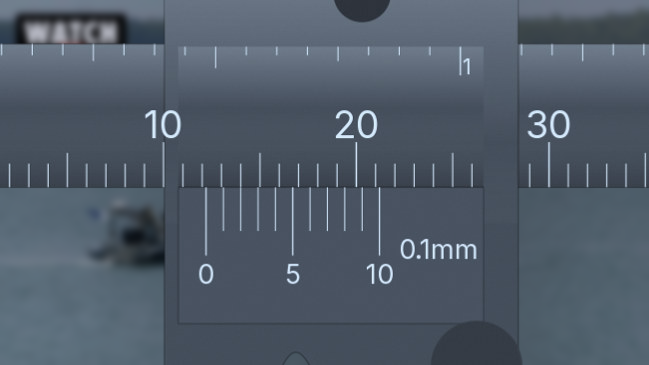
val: 12.2 mm
